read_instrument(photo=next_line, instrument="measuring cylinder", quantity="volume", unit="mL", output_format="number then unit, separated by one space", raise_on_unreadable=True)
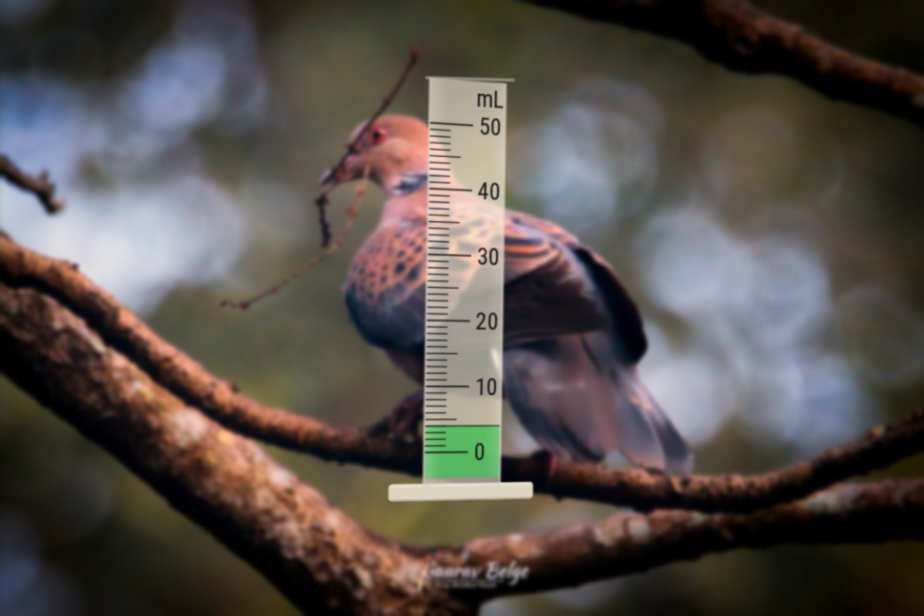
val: 4 mL
